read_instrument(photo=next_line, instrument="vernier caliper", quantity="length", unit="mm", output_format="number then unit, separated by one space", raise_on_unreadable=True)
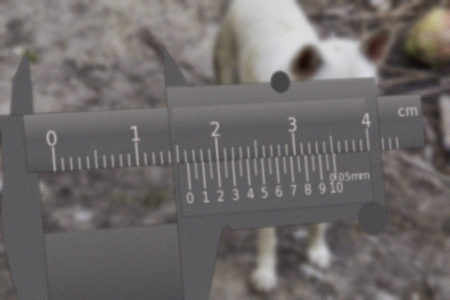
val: 16.2 mm
